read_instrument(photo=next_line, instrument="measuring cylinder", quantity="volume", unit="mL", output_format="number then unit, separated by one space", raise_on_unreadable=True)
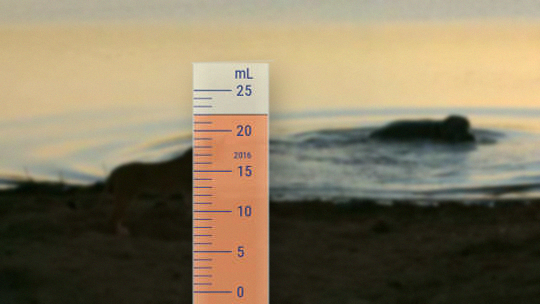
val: 22 mL
